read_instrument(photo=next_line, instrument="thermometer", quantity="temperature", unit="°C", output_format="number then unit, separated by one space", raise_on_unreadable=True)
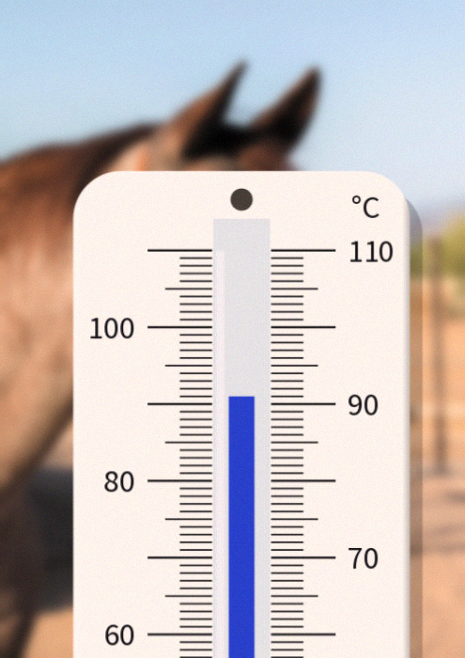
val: 91 °C
